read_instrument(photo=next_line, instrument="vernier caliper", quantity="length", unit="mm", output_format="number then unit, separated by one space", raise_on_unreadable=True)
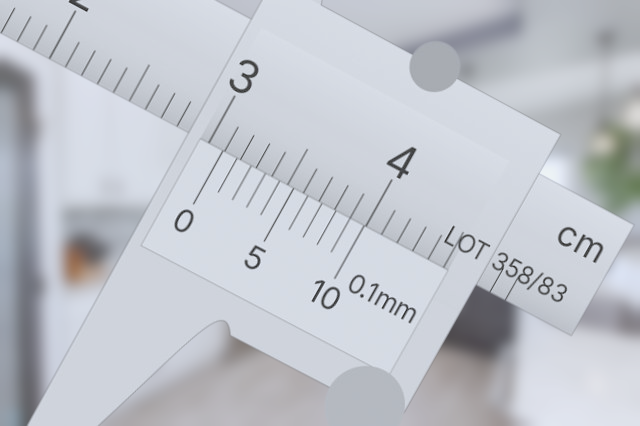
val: 30.9 mm
